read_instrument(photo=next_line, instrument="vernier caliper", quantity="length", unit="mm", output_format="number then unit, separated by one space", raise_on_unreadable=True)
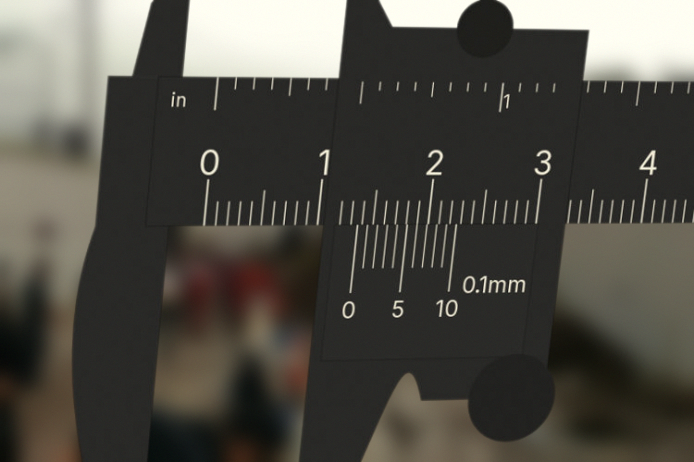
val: 13.6 mm
